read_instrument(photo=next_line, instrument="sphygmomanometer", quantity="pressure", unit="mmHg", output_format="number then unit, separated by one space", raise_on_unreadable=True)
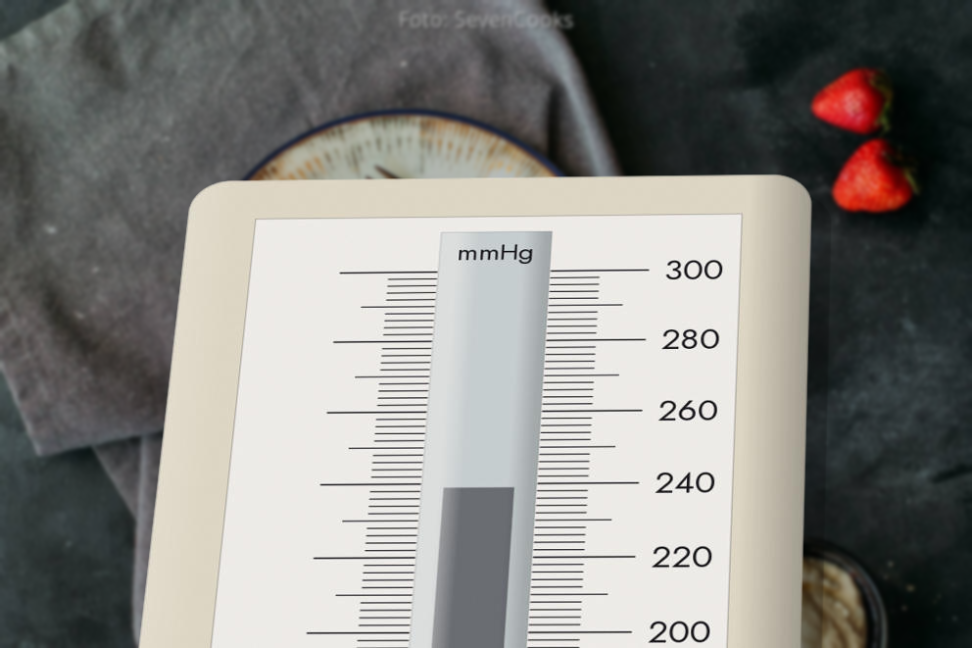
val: 239 mmHg
